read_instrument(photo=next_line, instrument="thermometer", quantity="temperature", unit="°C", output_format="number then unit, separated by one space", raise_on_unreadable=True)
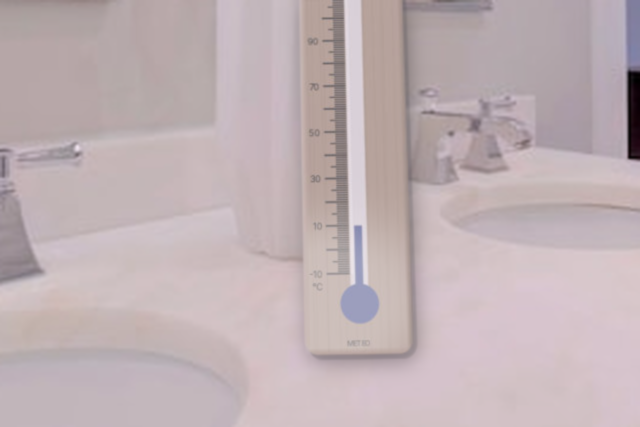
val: 10 °C
